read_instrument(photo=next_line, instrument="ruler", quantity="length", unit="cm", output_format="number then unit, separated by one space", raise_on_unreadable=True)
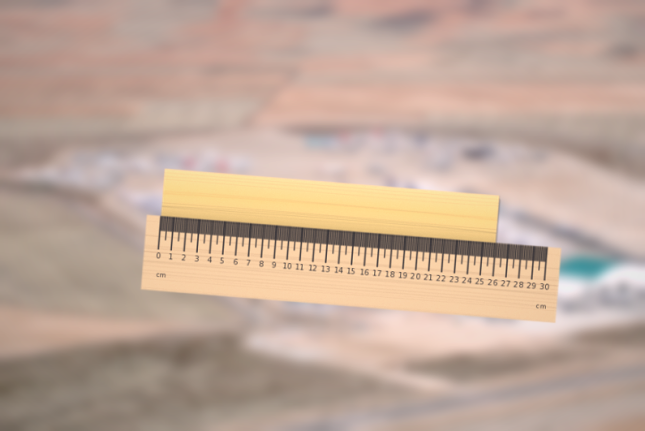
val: 26 cm
